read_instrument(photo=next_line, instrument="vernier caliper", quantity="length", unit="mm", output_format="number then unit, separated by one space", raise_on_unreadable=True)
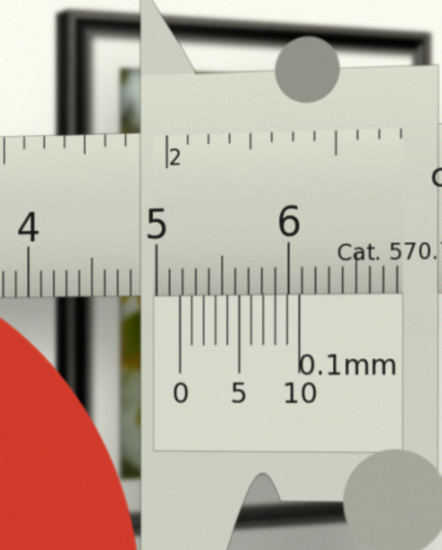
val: 51.8 mm
